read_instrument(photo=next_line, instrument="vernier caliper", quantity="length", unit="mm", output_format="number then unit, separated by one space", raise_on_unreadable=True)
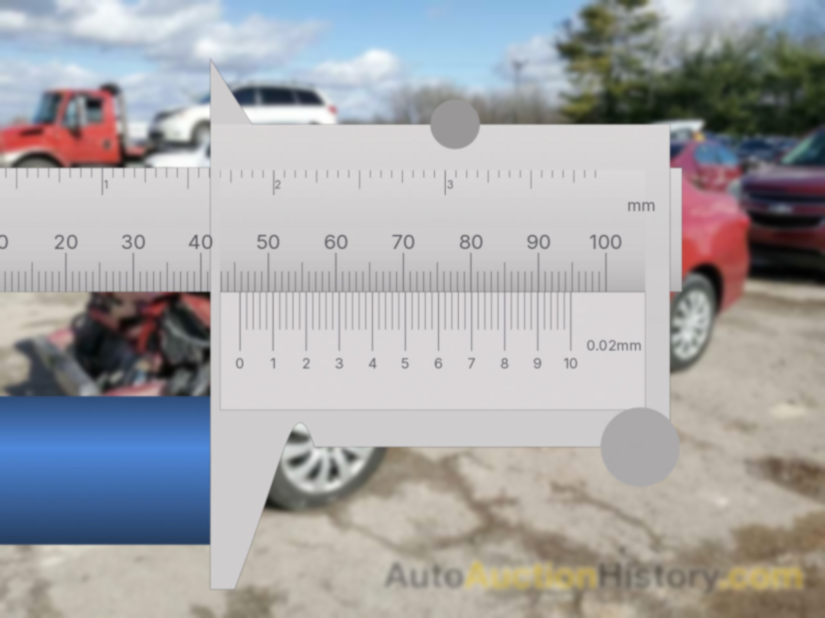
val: 45.8 mm
